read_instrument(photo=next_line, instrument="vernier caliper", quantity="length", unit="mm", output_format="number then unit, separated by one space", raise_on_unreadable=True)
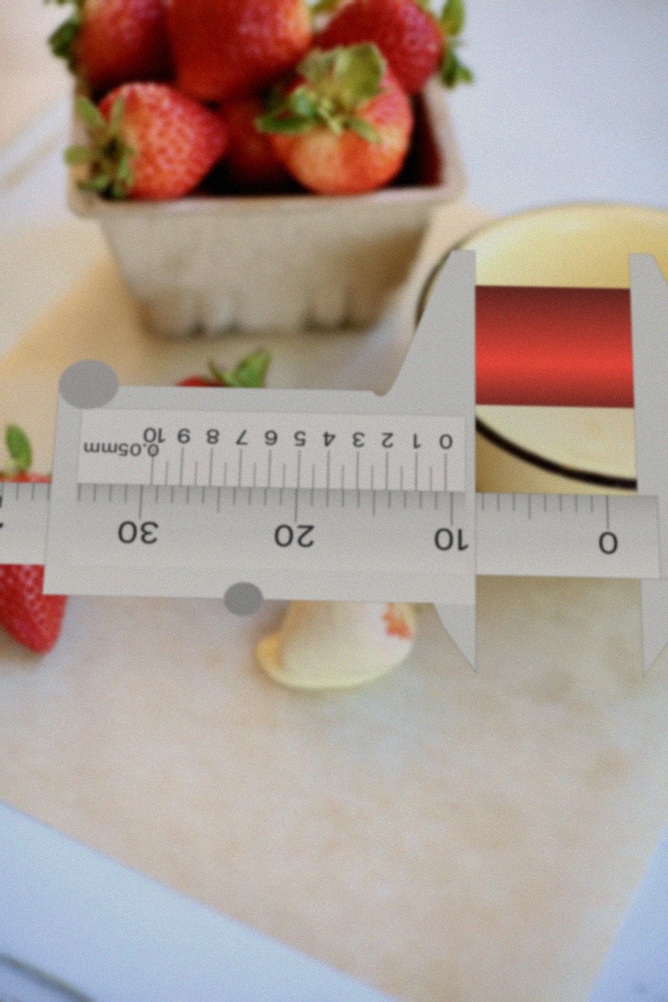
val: 10.4 mm
